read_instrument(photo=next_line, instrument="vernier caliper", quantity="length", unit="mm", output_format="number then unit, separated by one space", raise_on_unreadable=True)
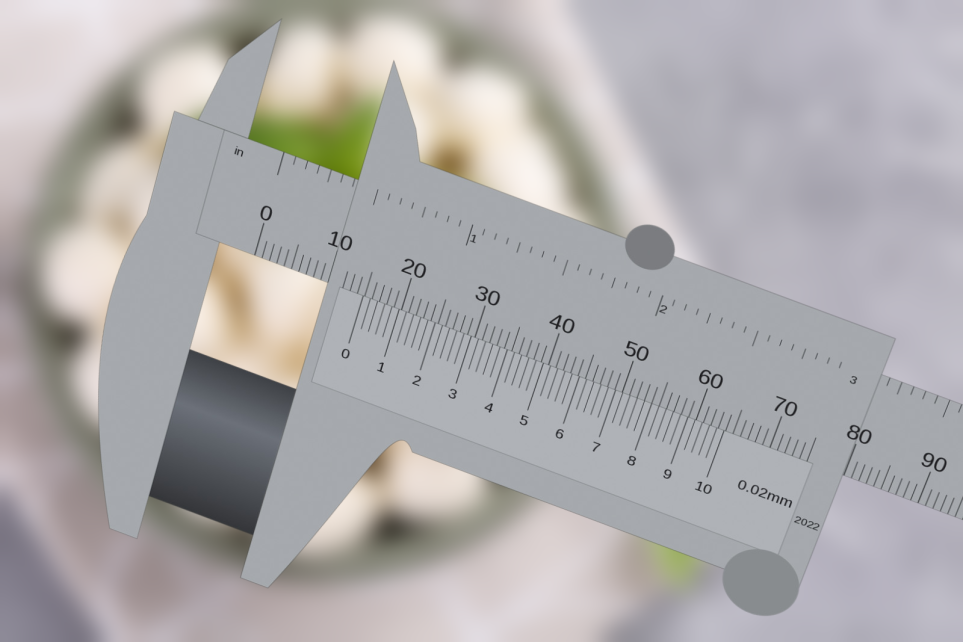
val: 14.8 mm
